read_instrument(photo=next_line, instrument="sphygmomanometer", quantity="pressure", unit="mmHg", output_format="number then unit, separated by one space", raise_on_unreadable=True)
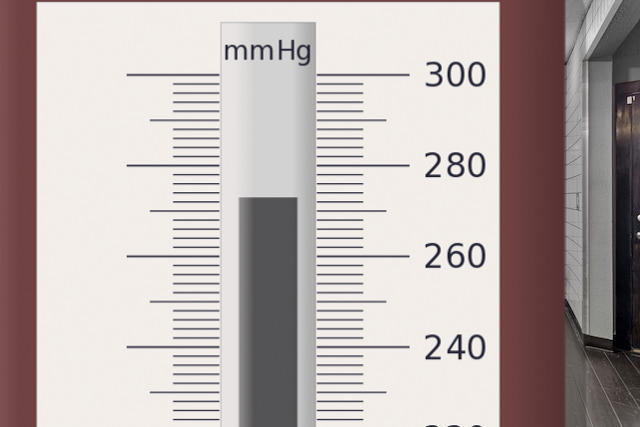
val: 273 mmHg
